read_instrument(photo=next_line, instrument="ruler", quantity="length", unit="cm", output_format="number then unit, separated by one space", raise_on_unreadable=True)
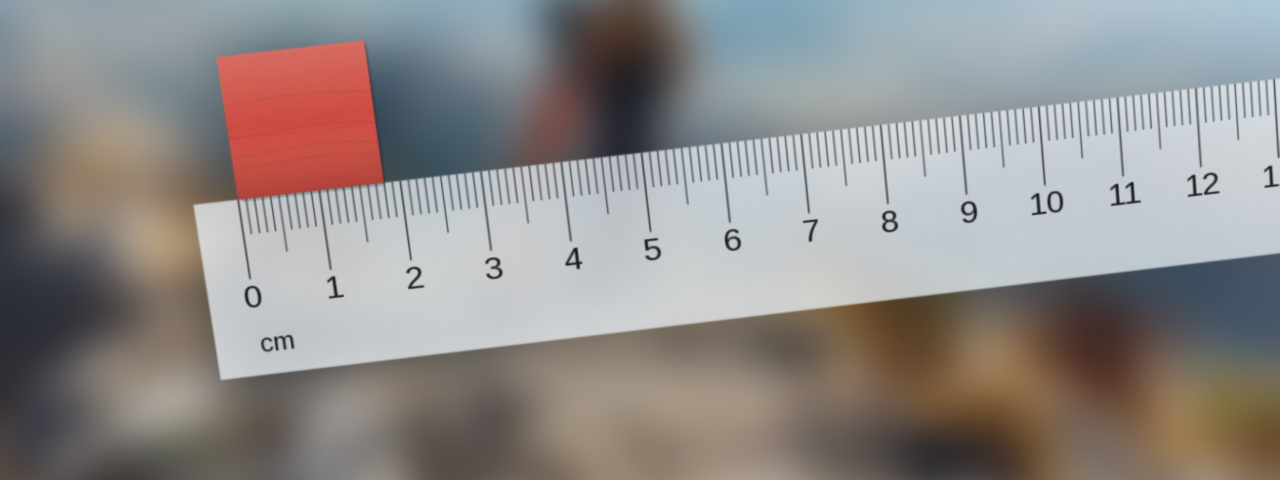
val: 1.8 cm
